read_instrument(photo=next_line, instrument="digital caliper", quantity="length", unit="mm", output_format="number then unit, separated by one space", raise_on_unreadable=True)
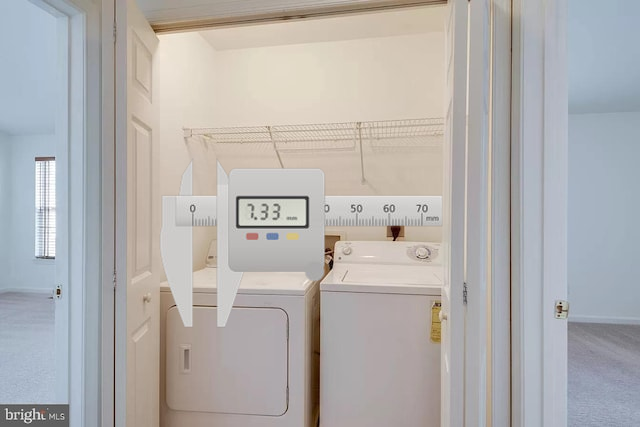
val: 7.33 mm
